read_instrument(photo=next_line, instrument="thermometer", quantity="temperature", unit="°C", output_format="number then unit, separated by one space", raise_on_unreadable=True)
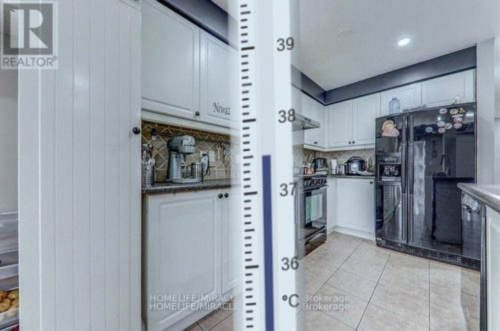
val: 37.5 °C
